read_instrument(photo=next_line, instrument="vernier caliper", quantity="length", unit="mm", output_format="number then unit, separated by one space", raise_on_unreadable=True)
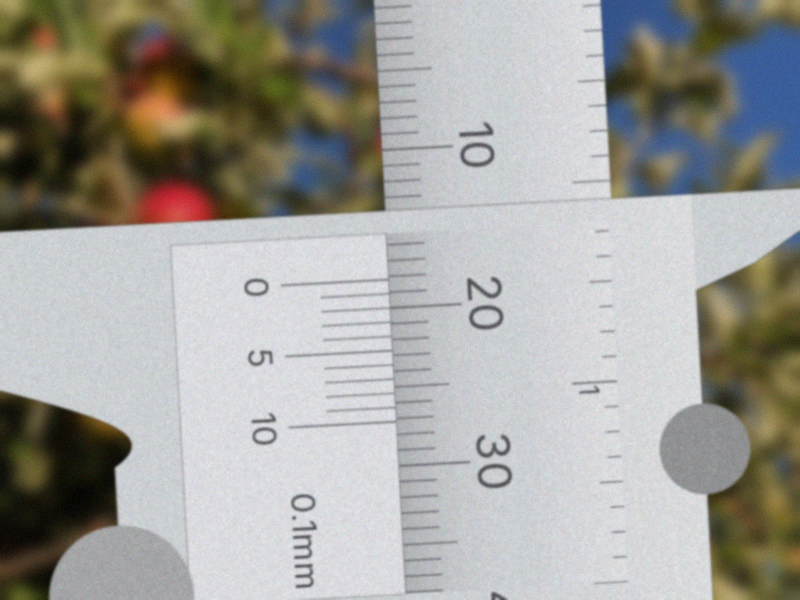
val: 18.2 mm
